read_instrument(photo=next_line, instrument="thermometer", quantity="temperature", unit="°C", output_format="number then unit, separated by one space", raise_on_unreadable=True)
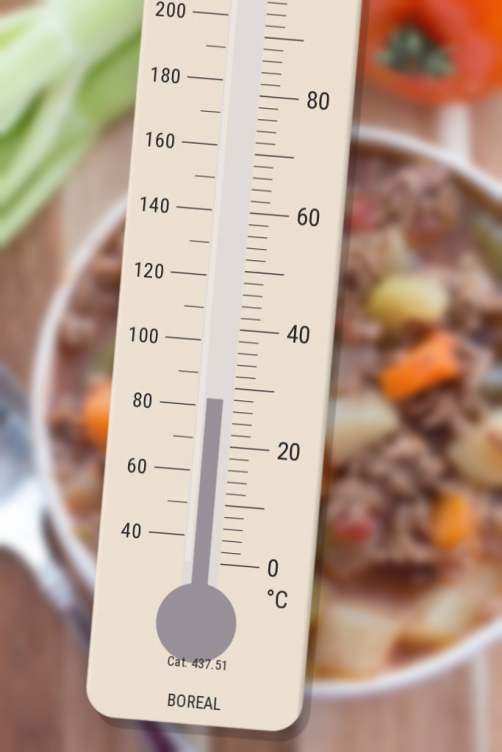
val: 28 °C
